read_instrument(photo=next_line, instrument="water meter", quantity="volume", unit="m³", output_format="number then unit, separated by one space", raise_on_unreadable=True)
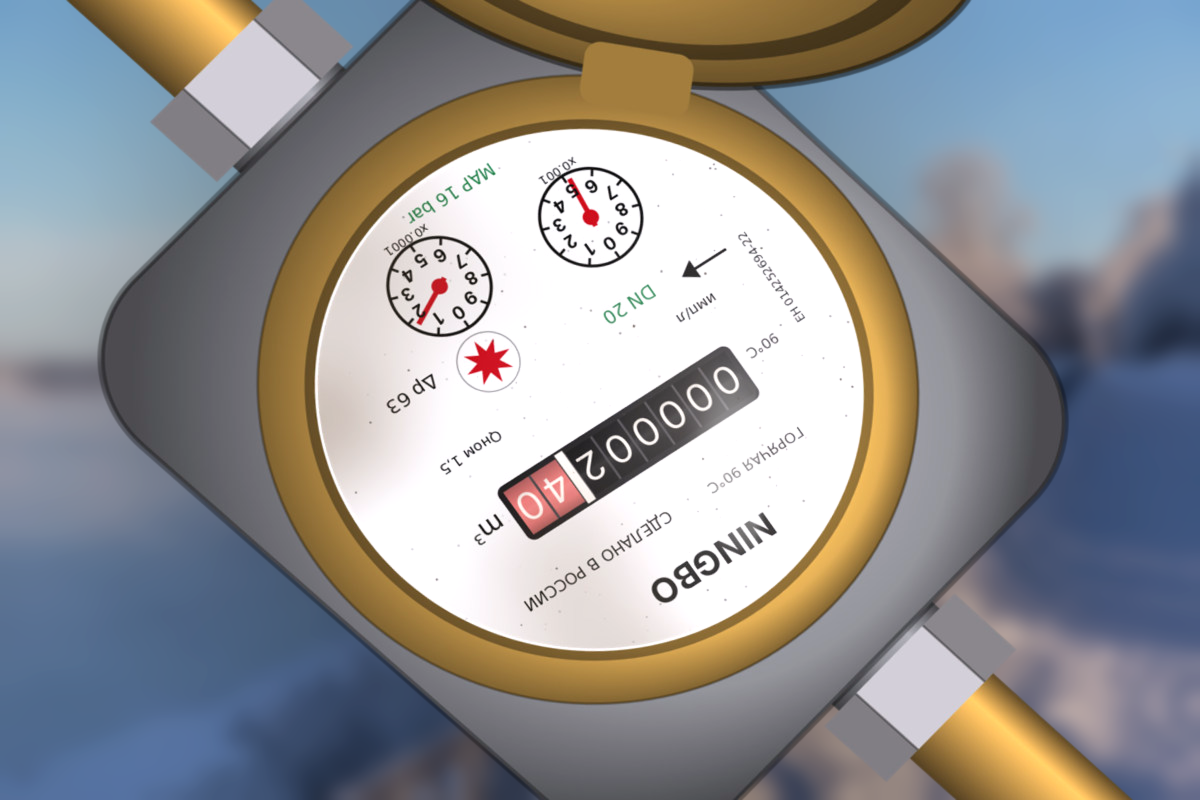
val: 2.4051 m³
